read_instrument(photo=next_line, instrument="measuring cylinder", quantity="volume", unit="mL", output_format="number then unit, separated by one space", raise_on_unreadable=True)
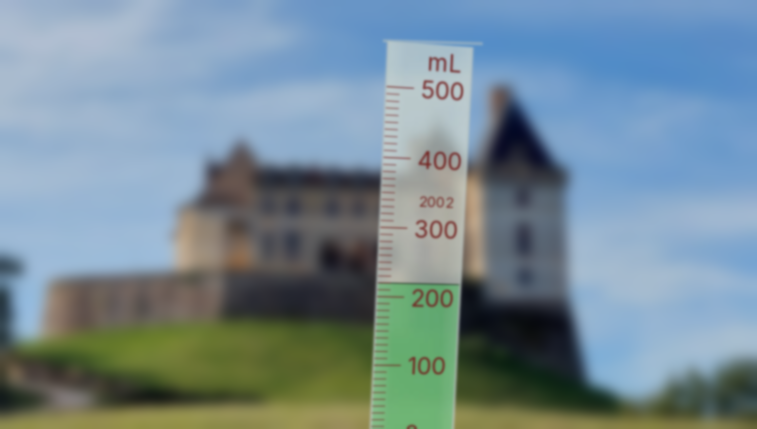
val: 220 mL
